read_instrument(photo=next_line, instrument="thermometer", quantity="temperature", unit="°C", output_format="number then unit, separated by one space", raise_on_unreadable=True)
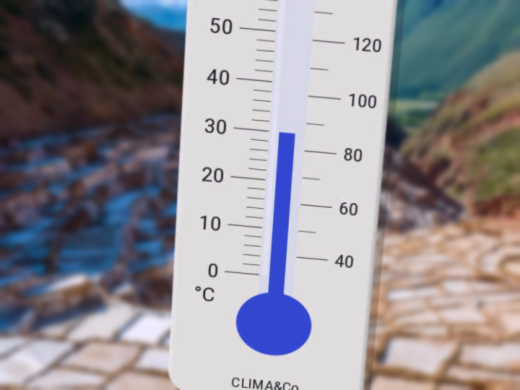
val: 30 °C
